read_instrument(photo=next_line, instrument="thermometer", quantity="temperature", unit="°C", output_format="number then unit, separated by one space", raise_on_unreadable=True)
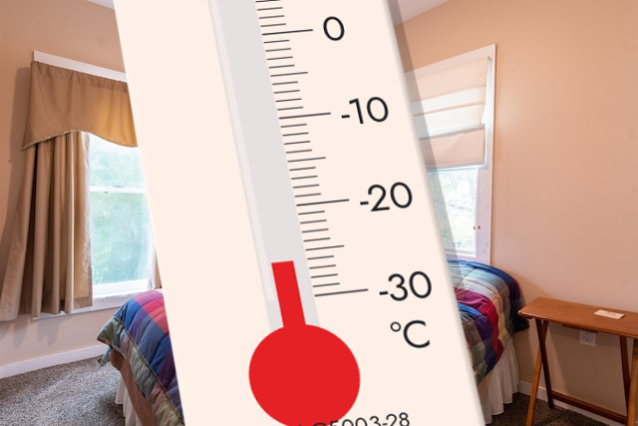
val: -26 °C
